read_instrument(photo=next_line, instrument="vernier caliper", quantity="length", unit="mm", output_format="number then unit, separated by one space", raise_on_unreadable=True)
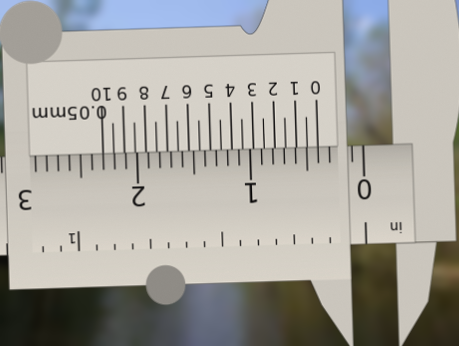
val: 4.0 mm
